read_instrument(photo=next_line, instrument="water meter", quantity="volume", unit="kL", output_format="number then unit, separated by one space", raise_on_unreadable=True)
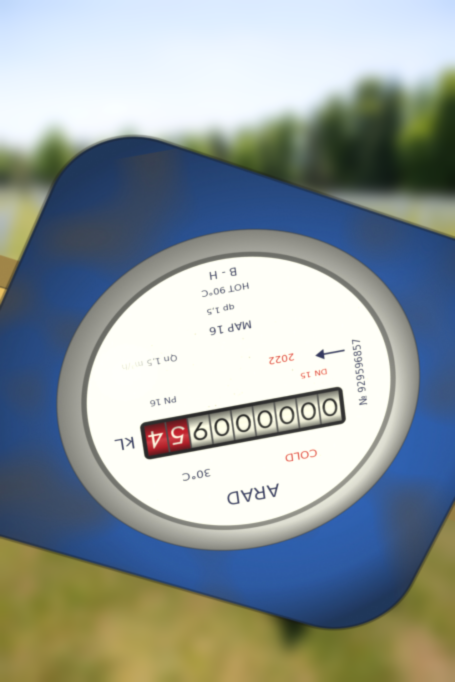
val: 9.54 kL
